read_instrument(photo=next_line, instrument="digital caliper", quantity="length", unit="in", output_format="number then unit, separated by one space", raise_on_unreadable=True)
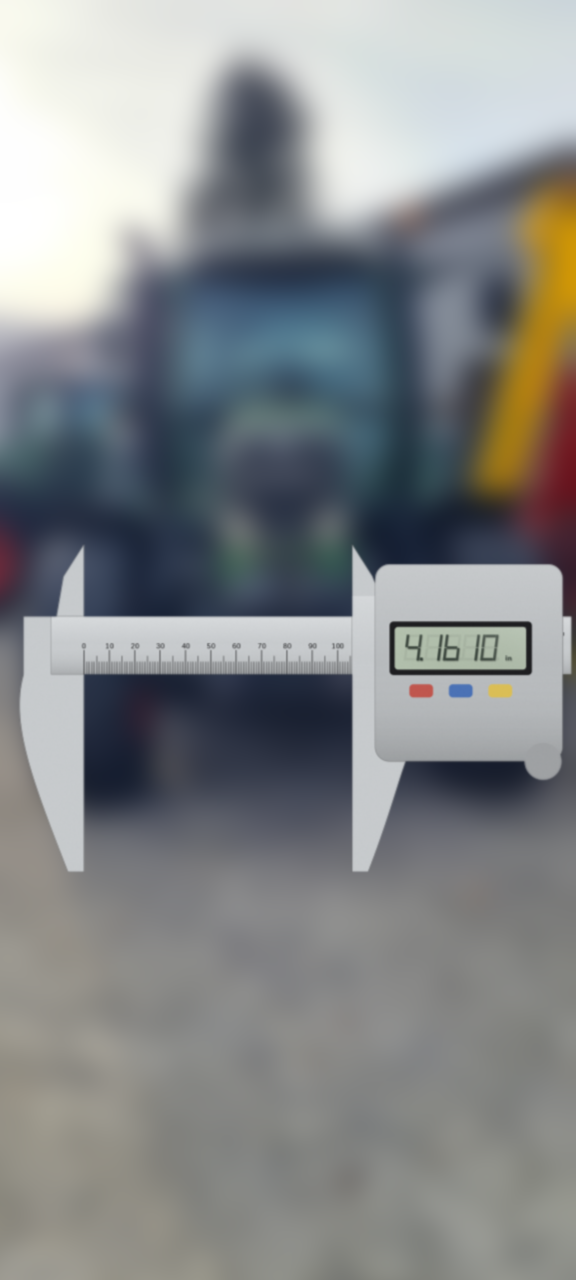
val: 4.1610 in
